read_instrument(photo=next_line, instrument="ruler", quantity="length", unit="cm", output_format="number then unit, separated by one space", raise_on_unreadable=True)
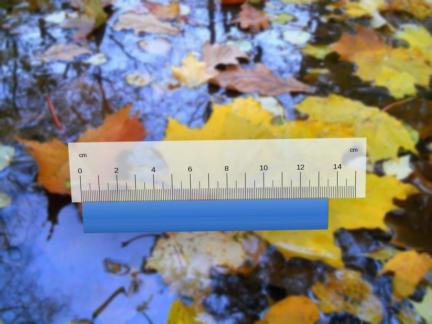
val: 13.5 cm
